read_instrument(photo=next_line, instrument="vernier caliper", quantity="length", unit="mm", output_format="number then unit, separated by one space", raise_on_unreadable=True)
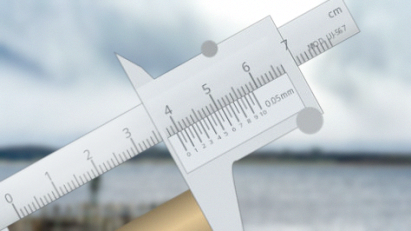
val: 39.5 mm
